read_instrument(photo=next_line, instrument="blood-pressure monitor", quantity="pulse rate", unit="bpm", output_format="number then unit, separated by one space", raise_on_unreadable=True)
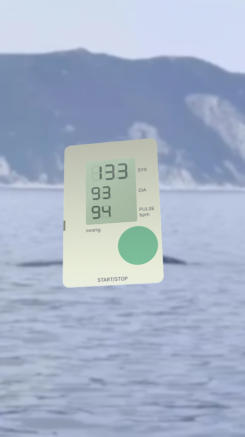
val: 94 bpm
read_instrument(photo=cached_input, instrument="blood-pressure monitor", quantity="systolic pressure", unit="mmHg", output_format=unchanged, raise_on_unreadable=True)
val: 133 mmHg
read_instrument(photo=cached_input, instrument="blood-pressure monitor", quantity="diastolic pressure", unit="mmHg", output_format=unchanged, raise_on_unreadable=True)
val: 93 mmHg
